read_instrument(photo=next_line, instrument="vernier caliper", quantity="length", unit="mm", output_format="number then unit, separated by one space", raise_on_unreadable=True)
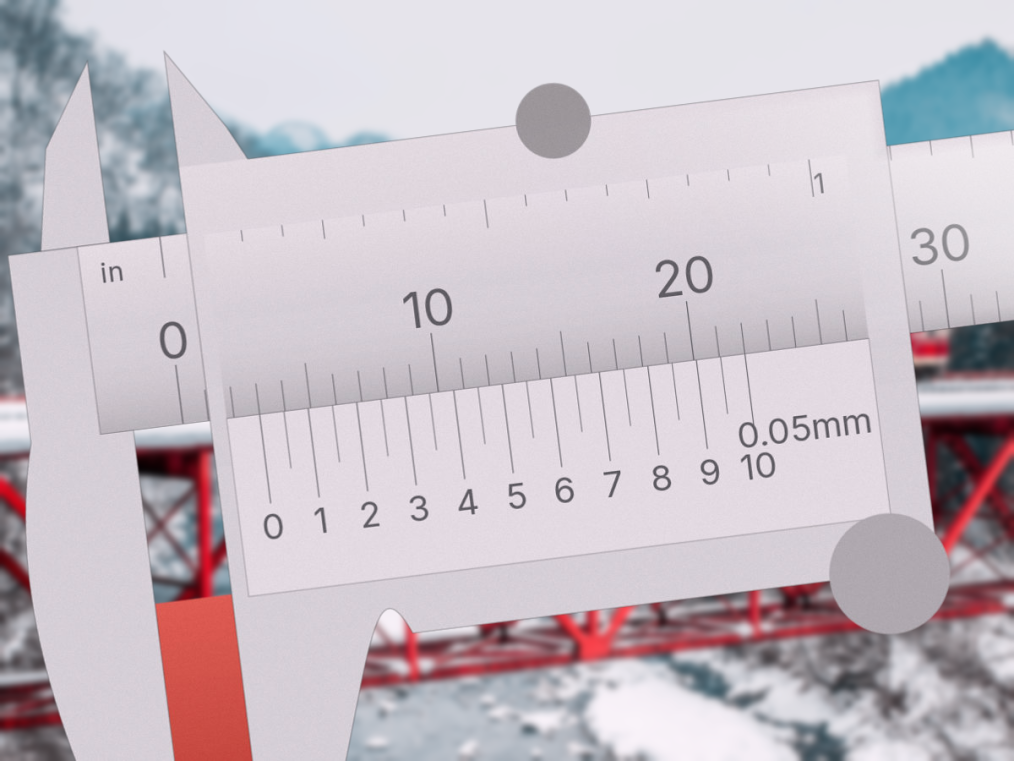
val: 3.00 mm
